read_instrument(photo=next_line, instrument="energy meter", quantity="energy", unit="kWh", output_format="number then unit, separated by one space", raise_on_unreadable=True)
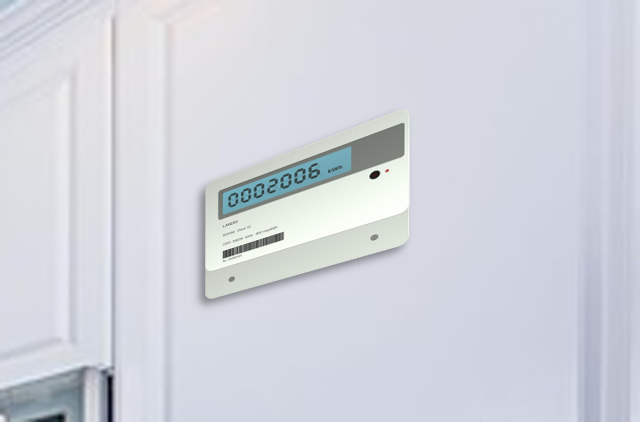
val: 2006 kWh
